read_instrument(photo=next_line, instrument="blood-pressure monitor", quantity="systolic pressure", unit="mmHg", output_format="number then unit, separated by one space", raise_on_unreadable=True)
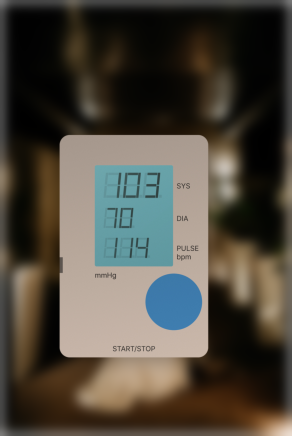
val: 103 mmHg
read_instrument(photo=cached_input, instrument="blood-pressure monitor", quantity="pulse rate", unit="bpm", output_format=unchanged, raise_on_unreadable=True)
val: 114 bpm
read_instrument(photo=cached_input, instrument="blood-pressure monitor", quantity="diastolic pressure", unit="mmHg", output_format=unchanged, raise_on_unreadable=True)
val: 70 mmHg
